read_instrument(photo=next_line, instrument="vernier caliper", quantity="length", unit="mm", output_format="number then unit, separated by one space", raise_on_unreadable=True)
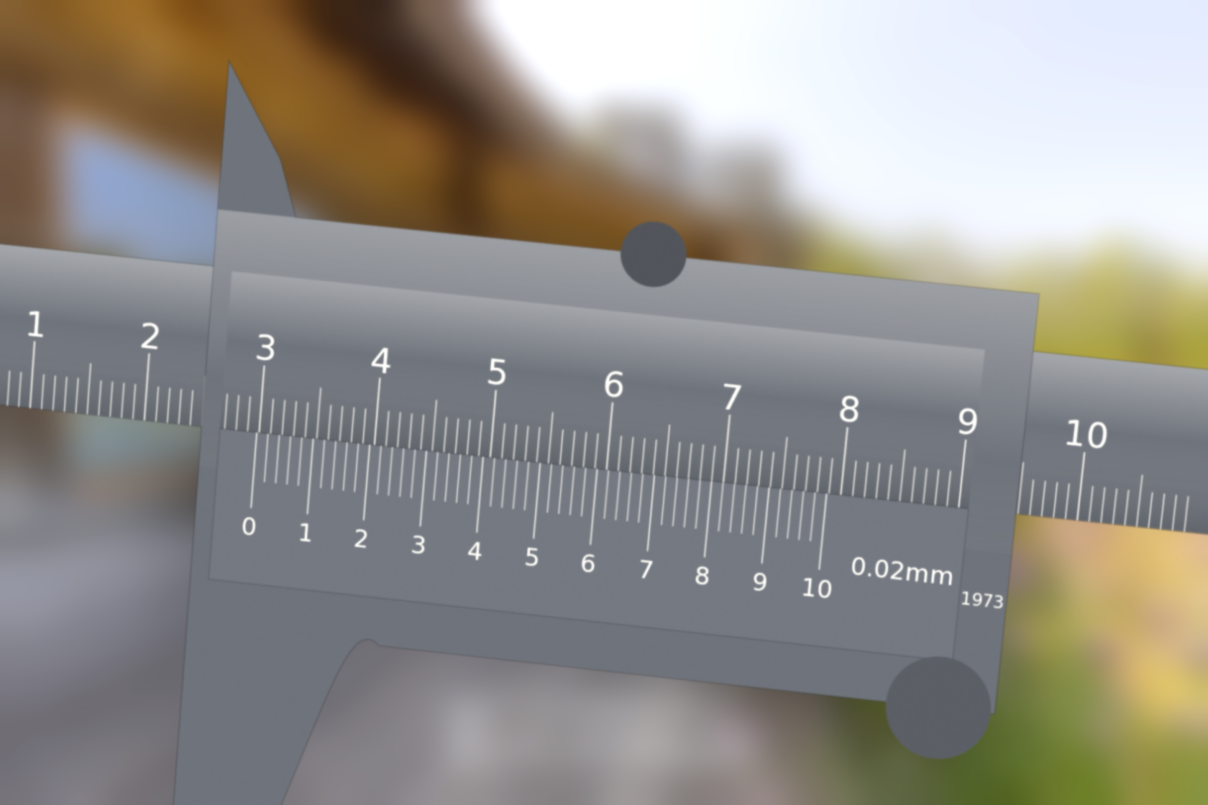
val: 29.8 mm
